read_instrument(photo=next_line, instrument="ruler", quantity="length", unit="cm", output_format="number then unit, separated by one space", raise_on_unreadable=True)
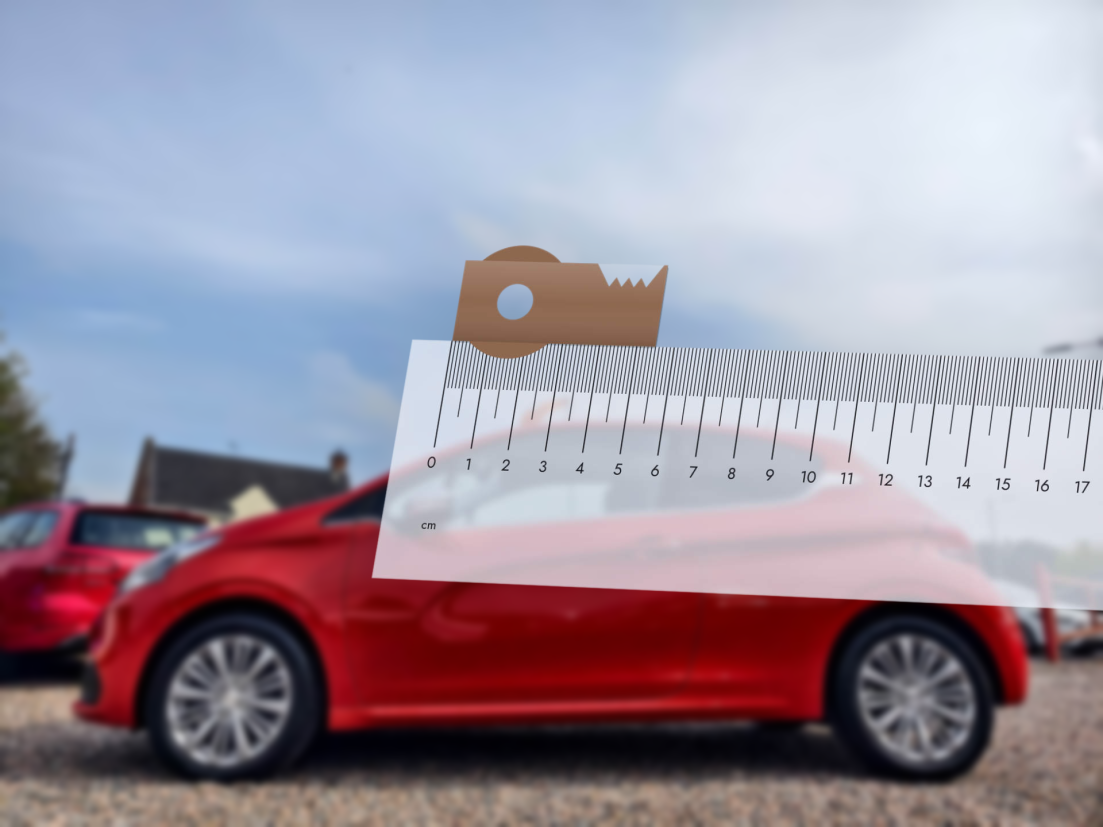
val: 5.5 cm
